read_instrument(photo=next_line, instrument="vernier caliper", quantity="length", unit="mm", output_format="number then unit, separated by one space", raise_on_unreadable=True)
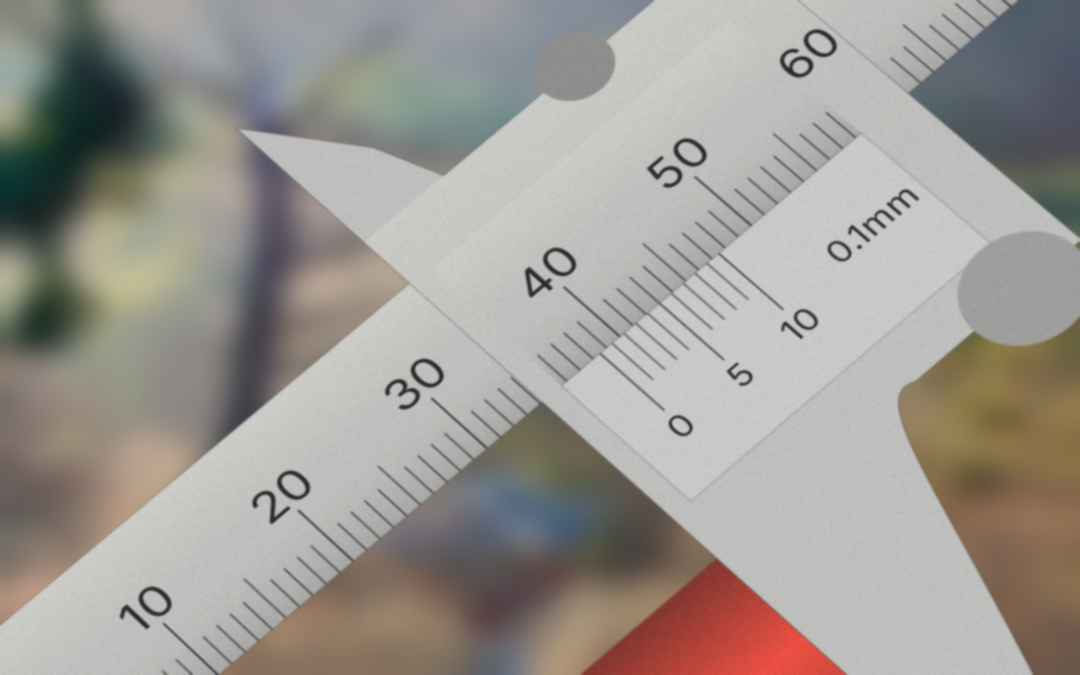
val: 38.5 mm
